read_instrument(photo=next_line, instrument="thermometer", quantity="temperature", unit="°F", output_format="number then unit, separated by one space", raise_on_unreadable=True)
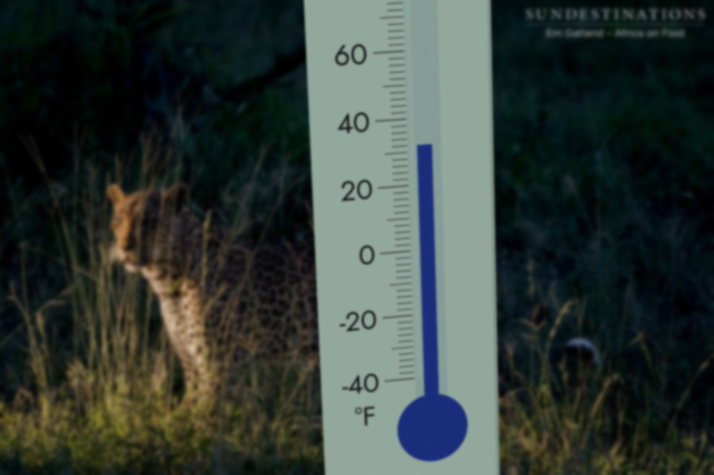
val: 32 °F
